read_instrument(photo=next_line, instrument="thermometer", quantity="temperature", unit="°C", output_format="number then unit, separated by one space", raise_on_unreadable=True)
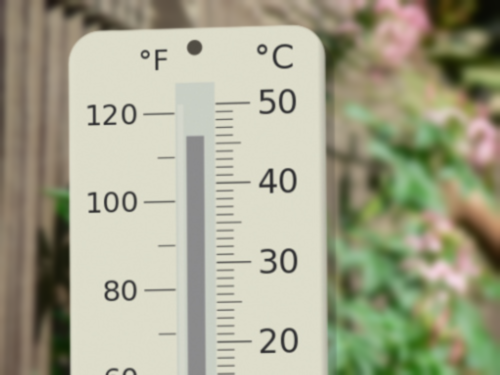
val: 46 °C
